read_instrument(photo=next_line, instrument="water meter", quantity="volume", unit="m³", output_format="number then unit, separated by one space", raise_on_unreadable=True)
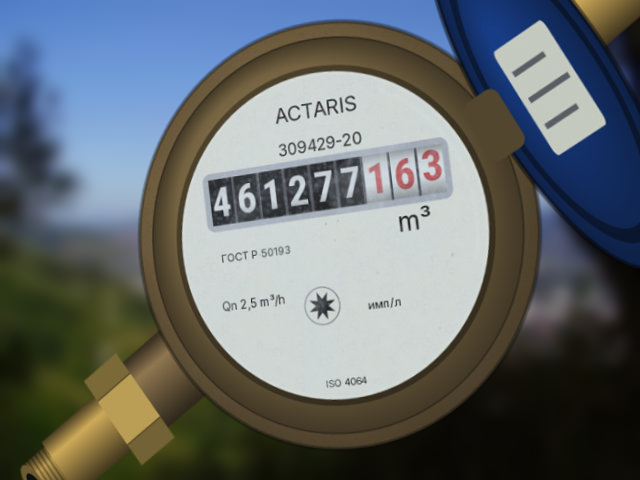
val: 461277.163 m³
